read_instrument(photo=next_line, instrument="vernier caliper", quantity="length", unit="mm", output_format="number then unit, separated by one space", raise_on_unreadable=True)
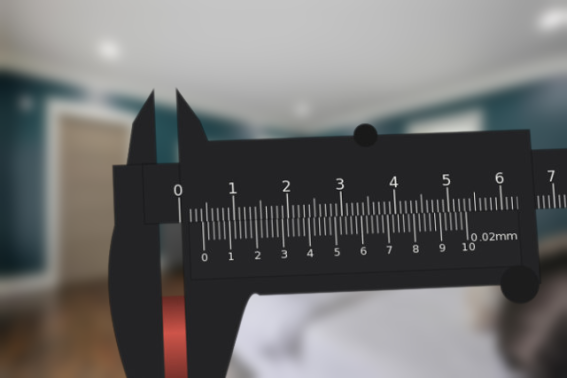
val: 4.2 mm
